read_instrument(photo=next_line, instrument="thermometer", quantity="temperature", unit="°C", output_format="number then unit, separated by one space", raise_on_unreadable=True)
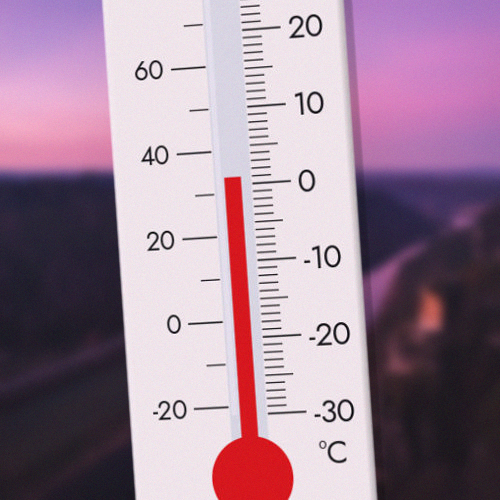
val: 1 °C
